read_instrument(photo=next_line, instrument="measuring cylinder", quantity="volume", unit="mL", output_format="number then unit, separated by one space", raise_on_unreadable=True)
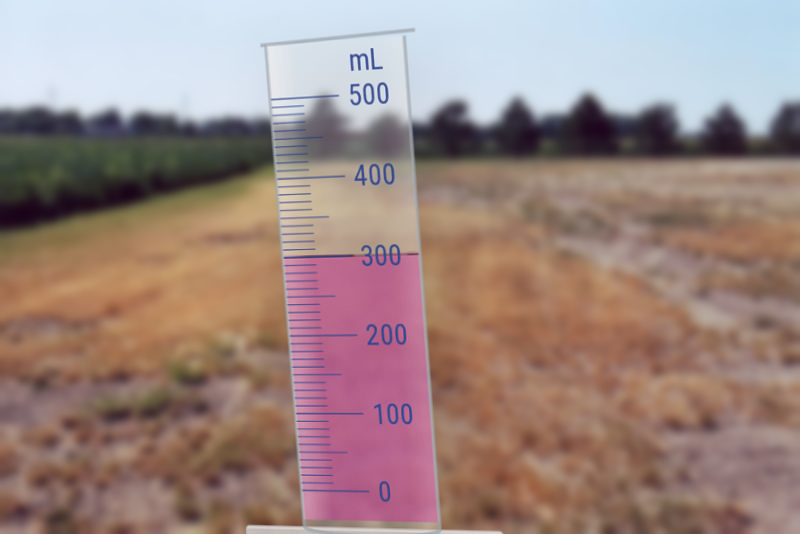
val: 300 mL
